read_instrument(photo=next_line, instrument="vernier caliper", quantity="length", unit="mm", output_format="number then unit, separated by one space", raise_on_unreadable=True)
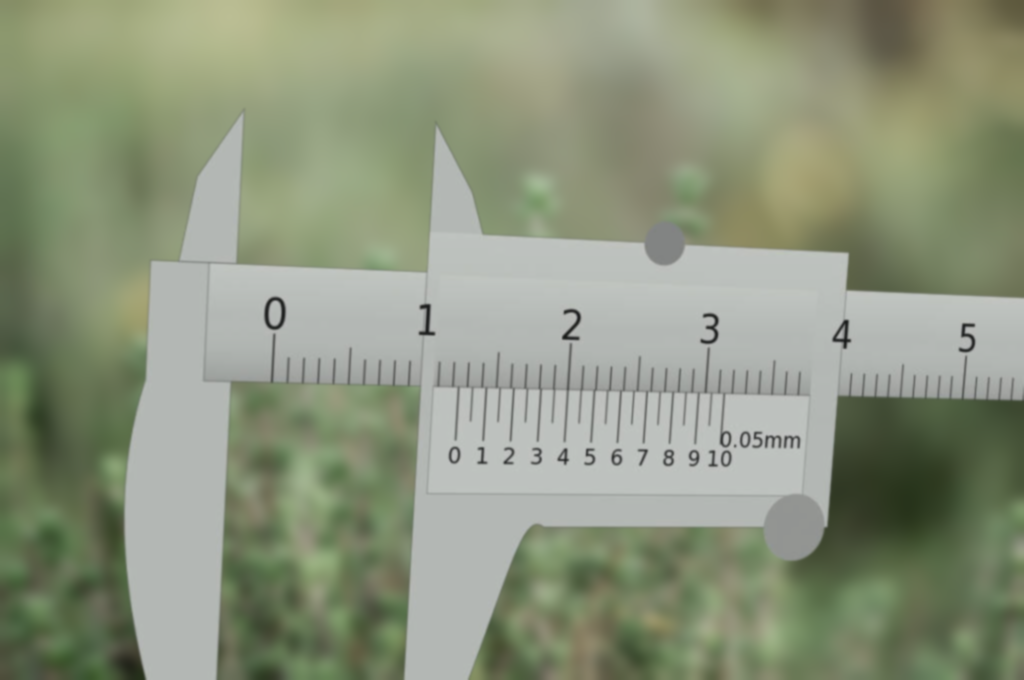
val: 12.4 mm
